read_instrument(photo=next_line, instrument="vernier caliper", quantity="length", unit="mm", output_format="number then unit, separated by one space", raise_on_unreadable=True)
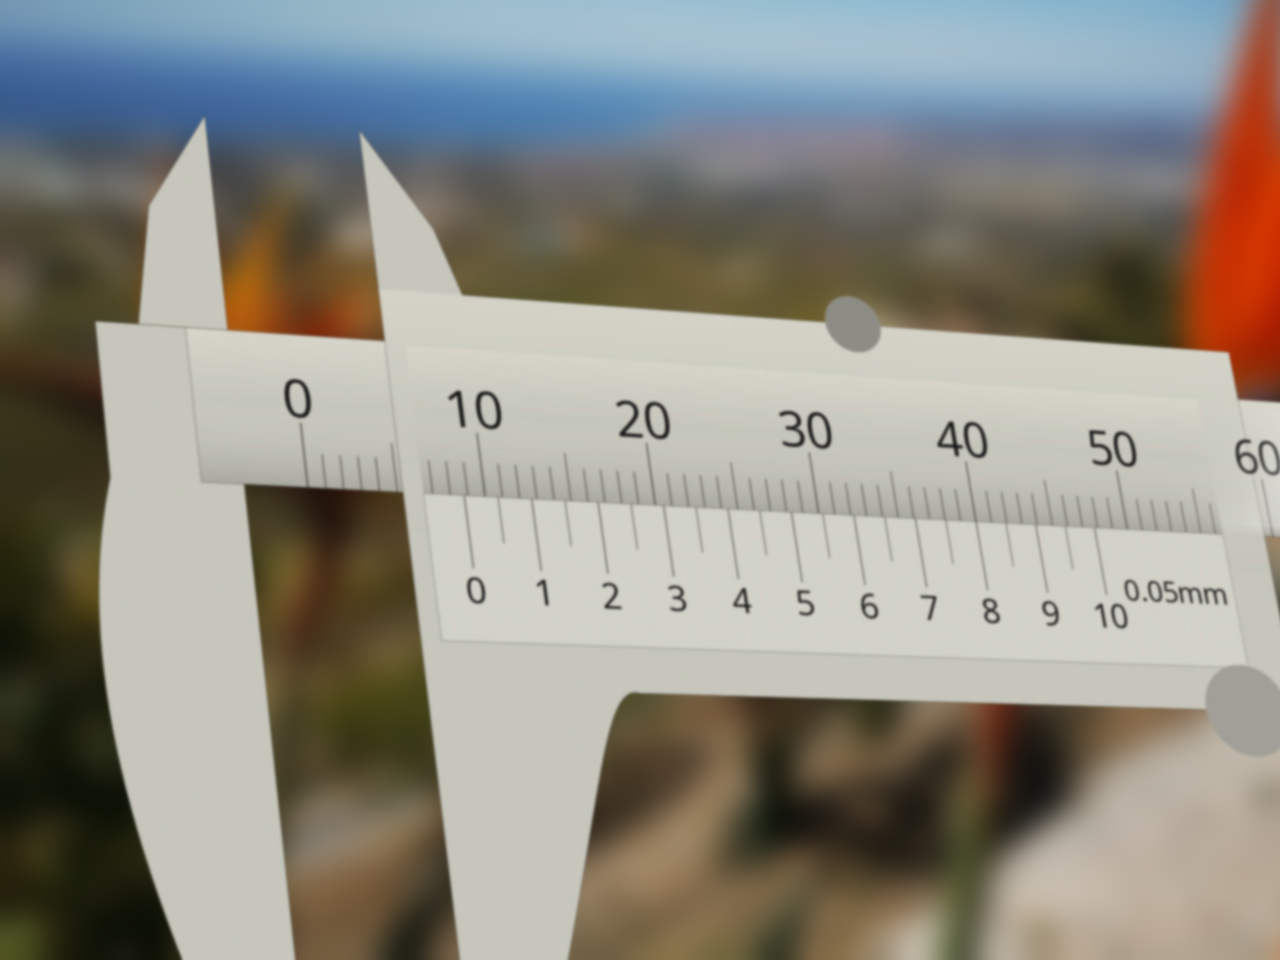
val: 8.8 mm
